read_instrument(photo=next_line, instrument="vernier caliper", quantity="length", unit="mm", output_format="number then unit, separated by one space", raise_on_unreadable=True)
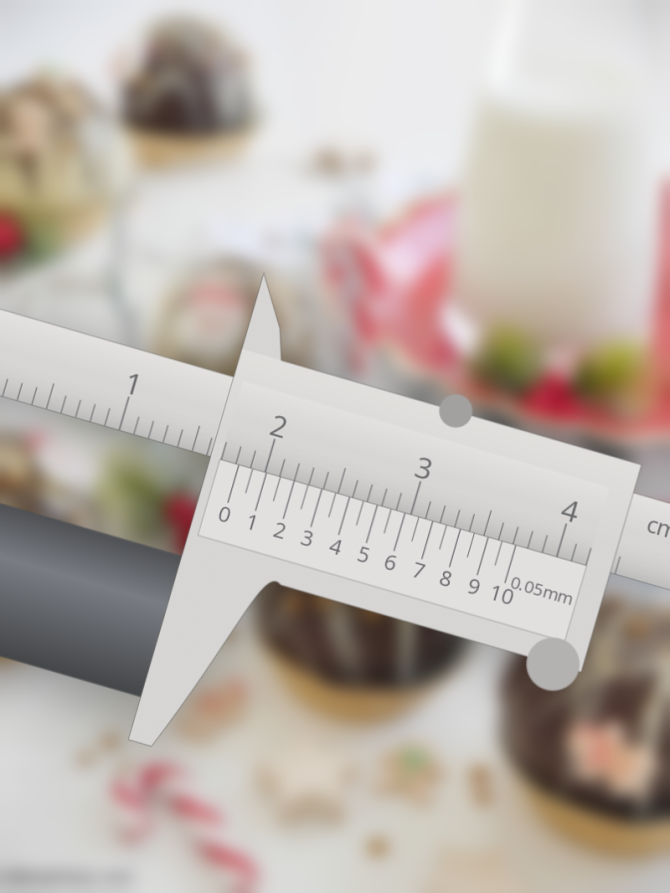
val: 18.2 mm
